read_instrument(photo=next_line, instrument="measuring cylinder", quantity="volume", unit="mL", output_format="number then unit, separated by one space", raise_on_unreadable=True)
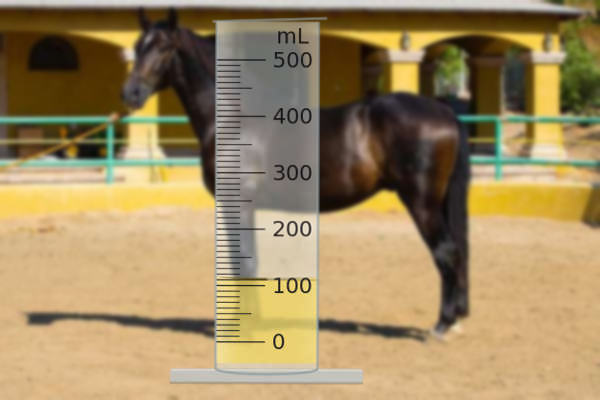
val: 110 mL
